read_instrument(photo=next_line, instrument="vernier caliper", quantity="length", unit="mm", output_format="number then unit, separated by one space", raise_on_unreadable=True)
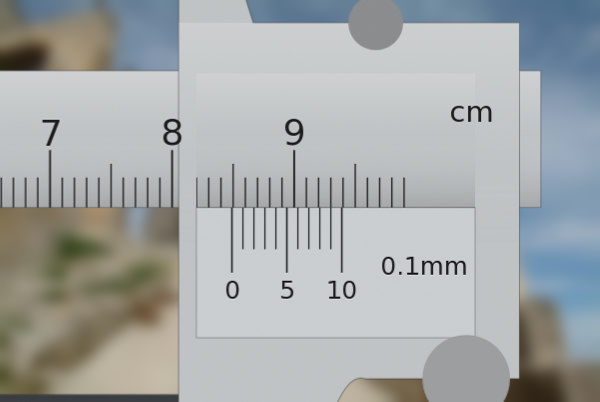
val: 84.9 mm
